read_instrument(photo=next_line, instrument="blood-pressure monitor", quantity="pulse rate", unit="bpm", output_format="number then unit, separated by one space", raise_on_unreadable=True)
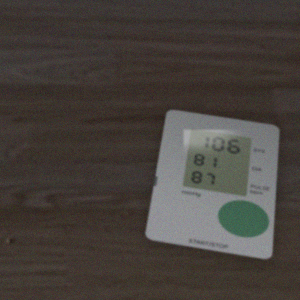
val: 87 bpm
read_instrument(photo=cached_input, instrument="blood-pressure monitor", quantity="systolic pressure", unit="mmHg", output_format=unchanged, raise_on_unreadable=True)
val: 106 mmHg
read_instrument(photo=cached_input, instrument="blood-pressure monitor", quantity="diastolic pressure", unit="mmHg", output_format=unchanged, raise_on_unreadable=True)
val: 81 mmHg
